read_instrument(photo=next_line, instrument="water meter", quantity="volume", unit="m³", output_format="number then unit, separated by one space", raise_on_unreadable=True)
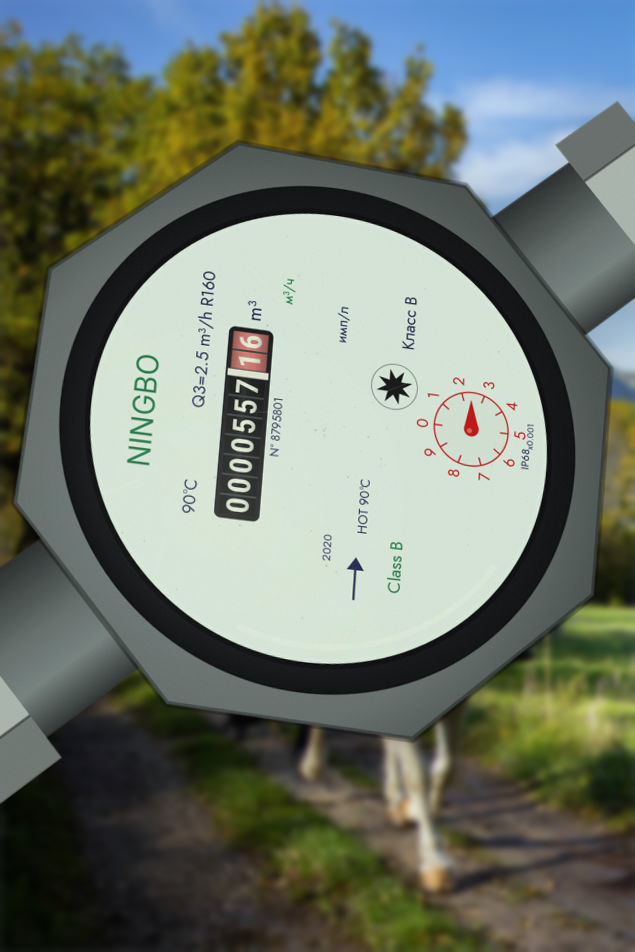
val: 557.162 m³
